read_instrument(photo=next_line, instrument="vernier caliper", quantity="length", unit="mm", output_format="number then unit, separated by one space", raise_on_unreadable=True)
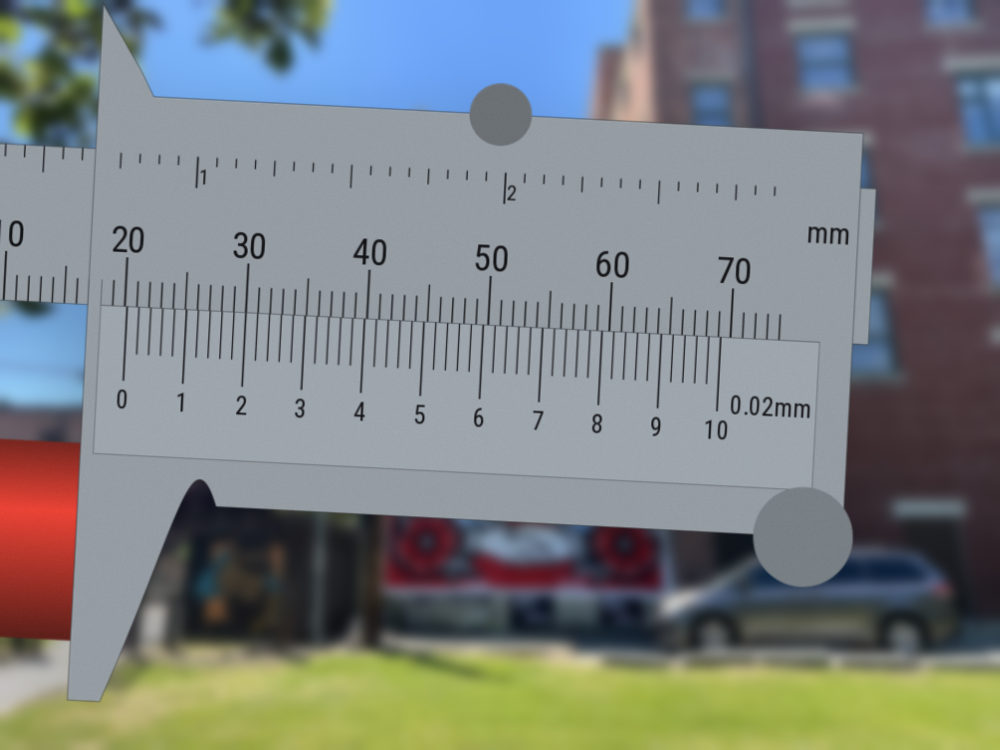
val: 20.2 mm
